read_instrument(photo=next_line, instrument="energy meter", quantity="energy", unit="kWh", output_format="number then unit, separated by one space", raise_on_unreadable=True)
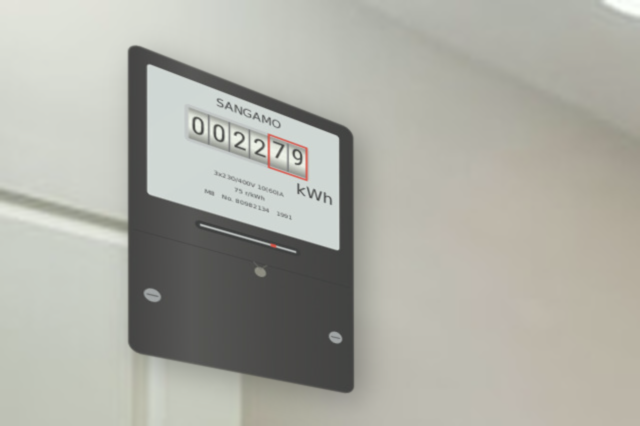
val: 22.79 kWh
